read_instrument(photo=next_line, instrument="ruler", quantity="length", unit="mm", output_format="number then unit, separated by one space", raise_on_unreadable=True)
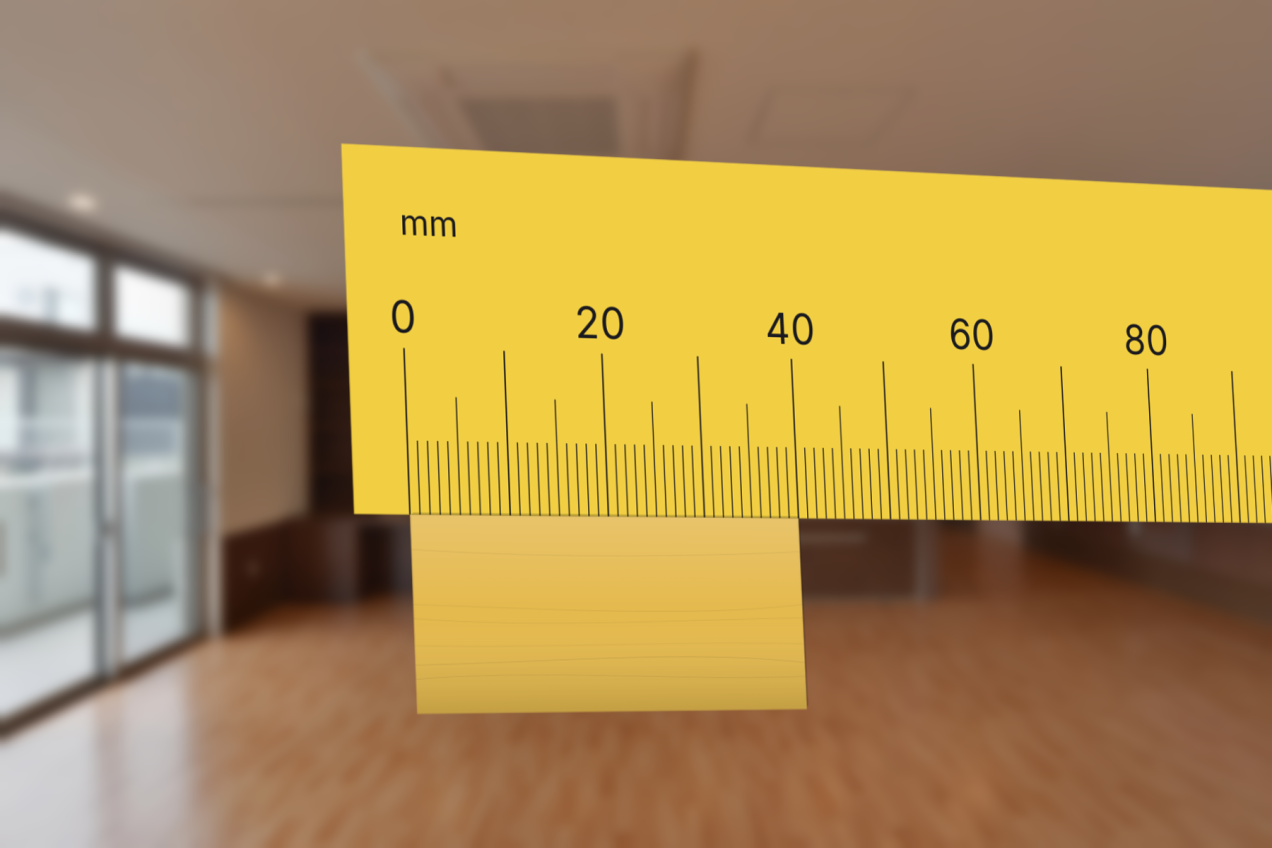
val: 40 mm
